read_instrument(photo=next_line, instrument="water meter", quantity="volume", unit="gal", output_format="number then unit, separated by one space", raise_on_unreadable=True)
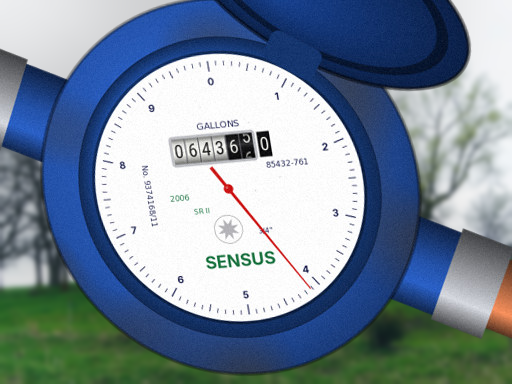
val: 643654.1 gal
